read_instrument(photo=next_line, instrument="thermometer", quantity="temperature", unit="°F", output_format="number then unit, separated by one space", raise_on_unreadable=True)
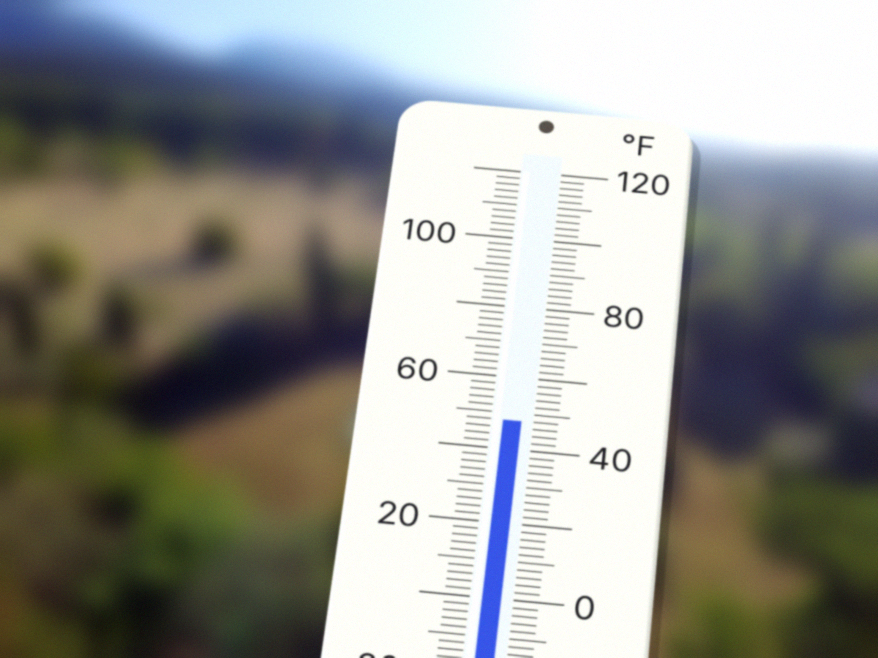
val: 48 °F
